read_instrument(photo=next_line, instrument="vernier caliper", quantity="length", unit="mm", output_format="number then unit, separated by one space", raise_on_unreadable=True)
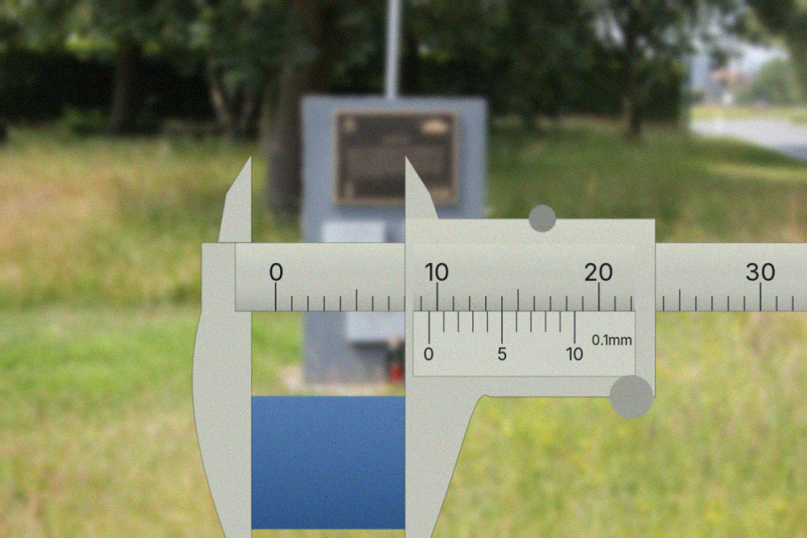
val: 9.5 mm
